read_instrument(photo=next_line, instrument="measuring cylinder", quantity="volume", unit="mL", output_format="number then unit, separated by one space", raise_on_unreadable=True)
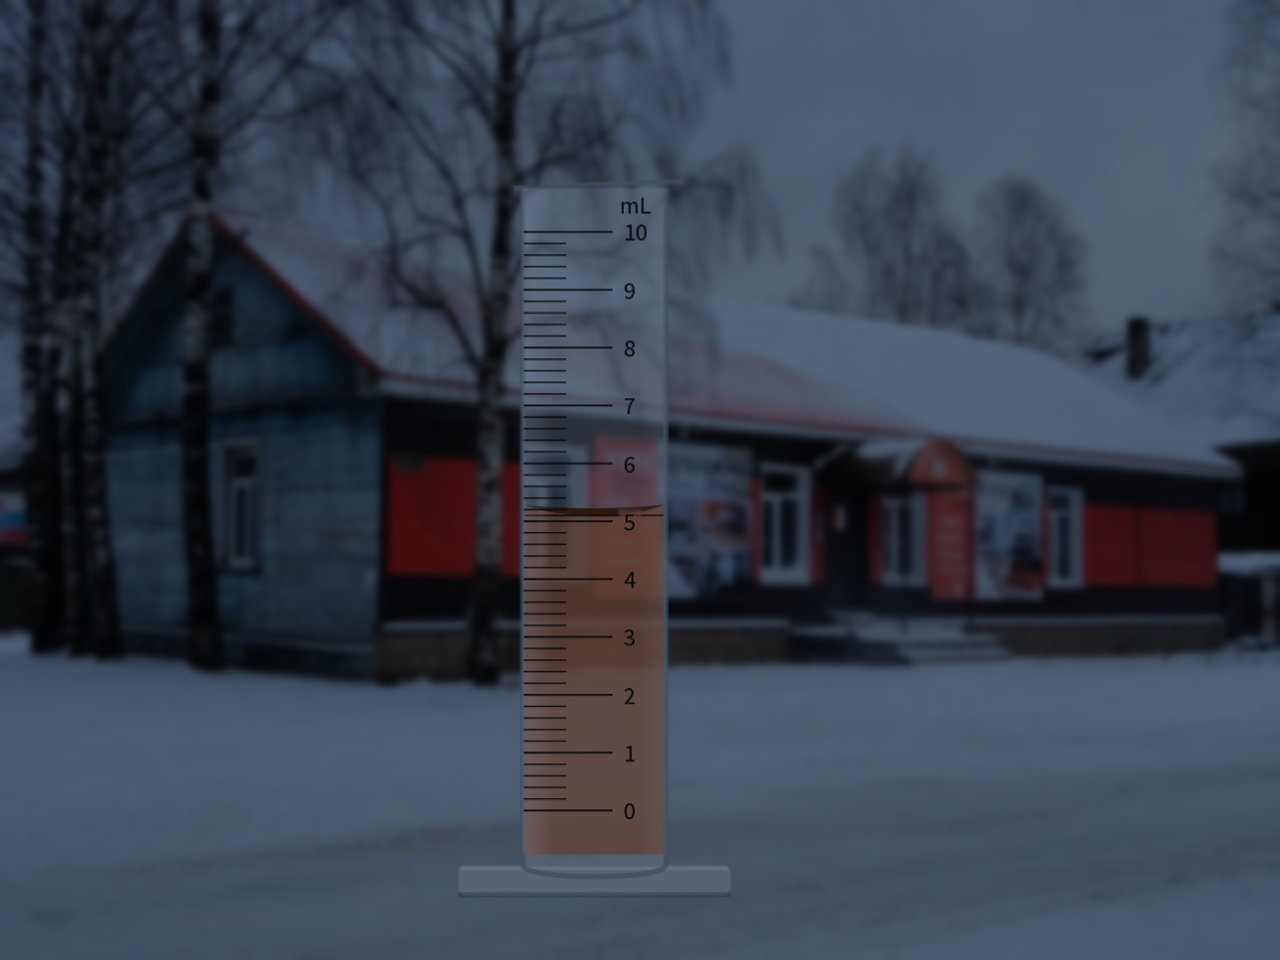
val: 5.1 mL
